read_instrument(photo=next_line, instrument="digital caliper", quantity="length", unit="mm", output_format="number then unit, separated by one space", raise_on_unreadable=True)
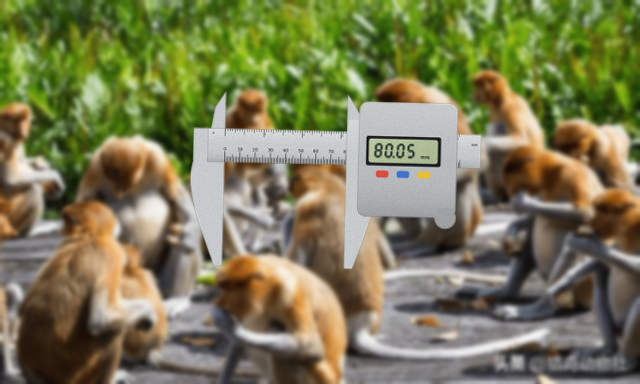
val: 80.05 mm
